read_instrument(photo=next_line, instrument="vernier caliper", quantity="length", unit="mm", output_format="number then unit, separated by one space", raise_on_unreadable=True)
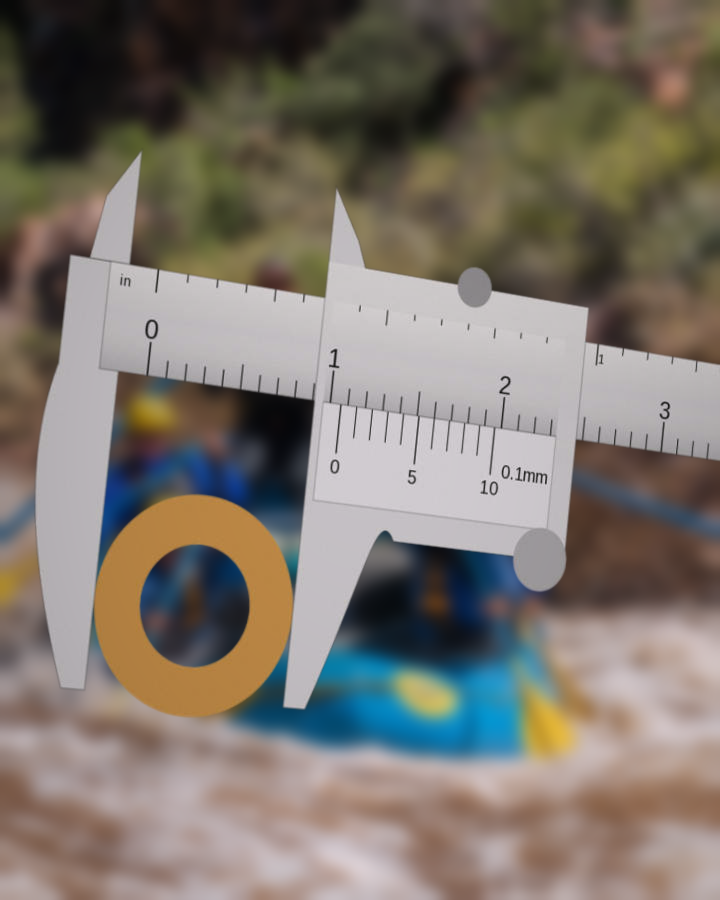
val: 10.6 mm
